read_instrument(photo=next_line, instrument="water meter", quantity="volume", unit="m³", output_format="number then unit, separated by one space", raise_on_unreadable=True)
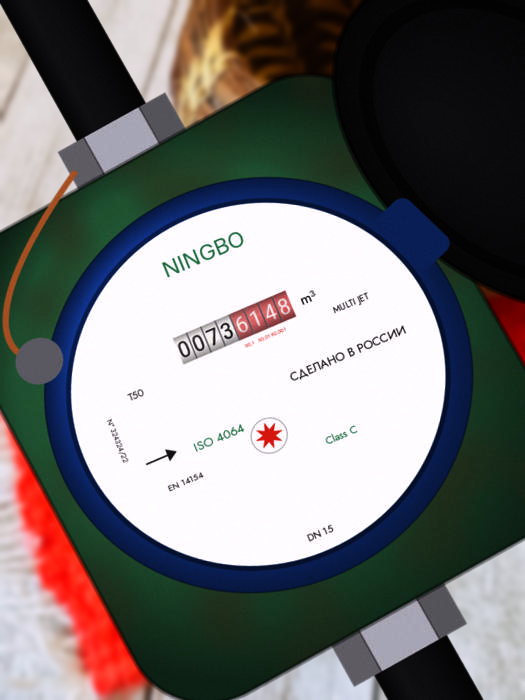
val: 73.6148 m³
